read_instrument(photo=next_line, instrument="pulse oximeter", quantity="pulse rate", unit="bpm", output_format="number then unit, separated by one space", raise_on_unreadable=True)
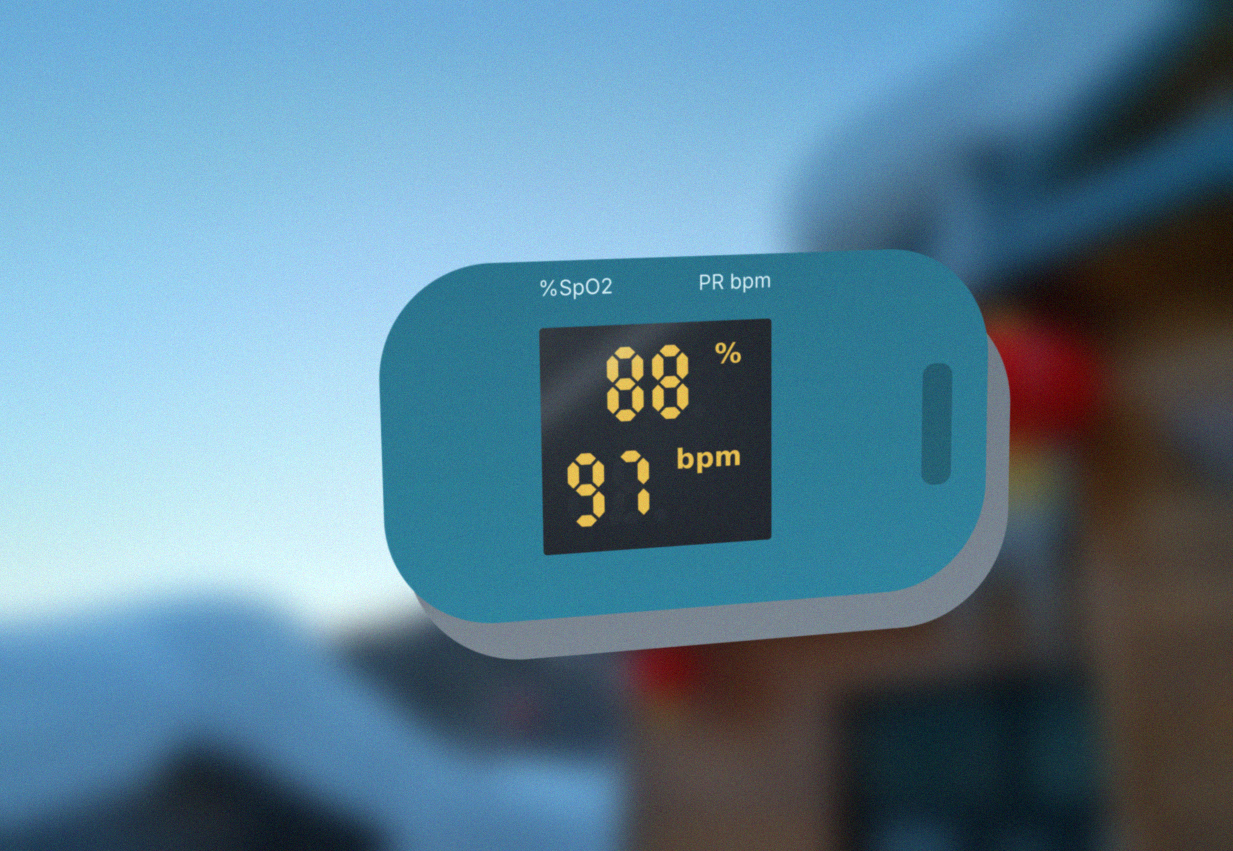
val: 97 bpm
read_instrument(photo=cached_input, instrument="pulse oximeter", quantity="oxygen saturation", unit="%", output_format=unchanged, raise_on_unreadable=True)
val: 88 %
